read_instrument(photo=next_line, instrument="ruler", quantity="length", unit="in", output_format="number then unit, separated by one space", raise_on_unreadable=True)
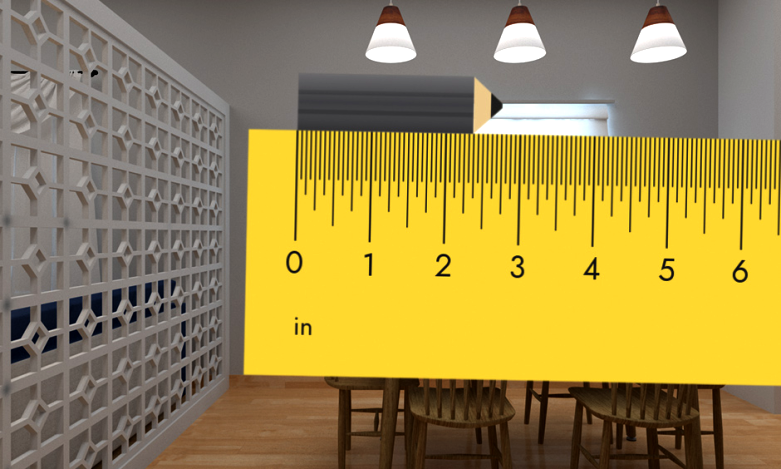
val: 2.75 in
